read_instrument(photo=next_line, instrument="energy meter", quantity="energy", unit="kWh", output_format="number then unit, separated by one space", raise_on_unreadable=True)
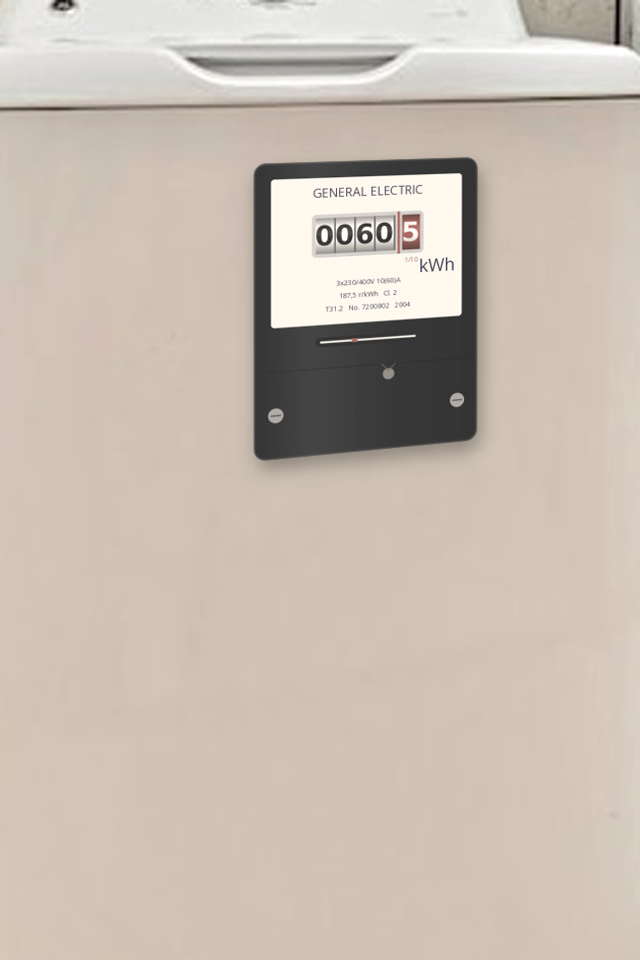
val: 60.5 kWh
